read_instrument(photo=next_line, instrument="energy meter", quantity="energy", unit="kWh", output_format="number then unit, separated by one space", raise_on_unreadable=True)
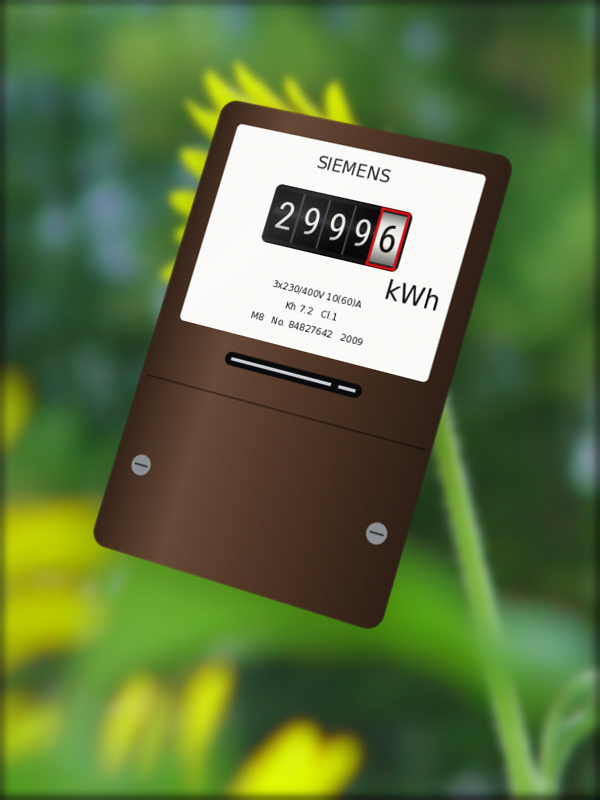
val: 2999.6 kWh
